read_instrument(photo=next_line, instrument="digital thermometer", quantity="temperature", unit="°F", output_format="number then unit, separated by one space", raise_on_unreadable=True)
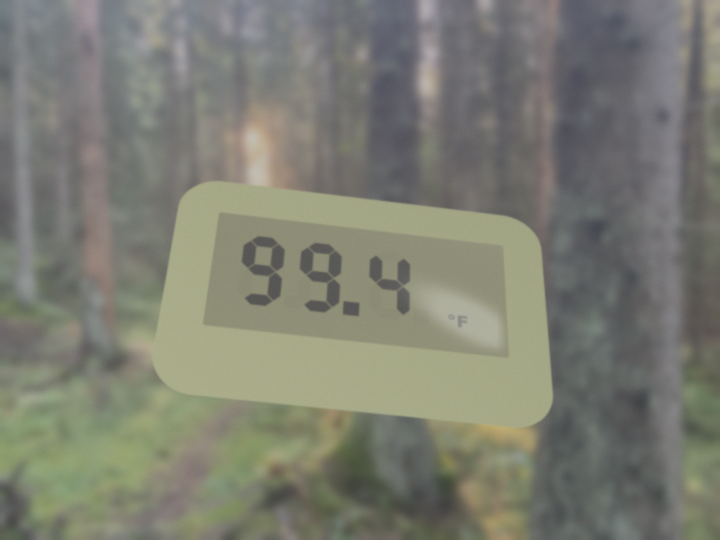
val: 99.4 °F
